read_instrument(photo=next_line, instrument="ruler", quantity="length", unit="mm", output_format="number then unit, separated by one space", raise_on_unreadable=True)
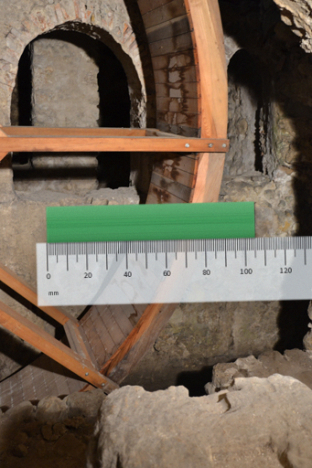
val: 105 mm
